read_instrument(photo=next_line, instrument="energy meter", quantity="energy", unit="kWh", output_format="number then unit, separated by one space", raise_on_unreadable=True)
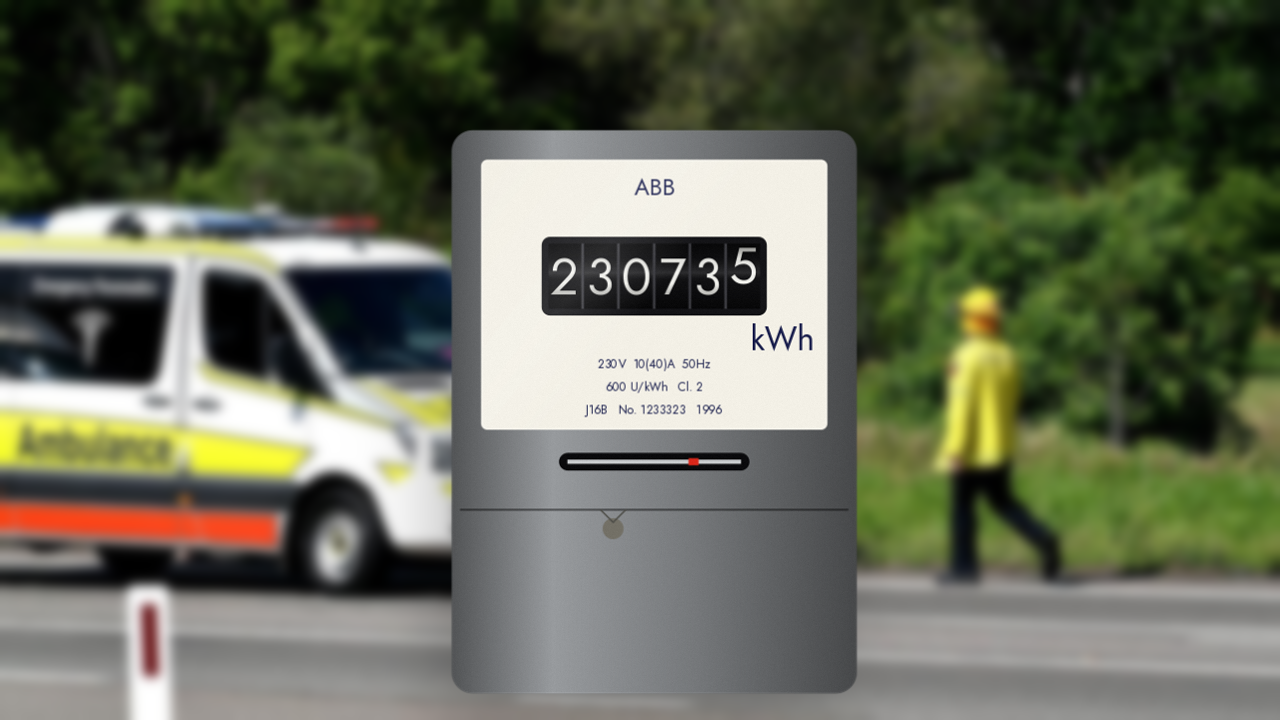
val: 230735 kWh
